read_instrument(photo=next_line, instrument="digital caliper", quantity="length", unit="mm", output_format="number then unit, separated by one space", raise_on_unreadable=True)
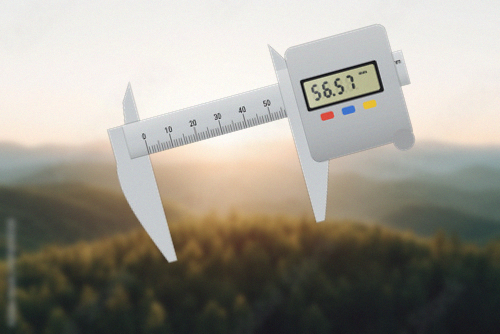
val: 56.57 mm
